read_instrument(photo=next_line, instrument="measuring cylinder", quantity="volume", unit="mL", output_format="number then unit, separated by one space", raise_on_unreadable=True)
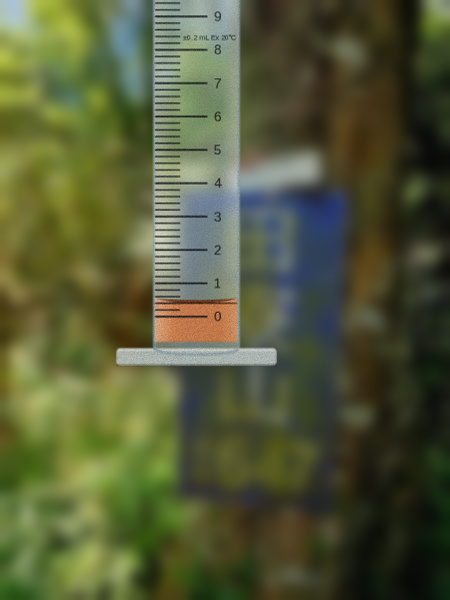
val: 0.4 mL
